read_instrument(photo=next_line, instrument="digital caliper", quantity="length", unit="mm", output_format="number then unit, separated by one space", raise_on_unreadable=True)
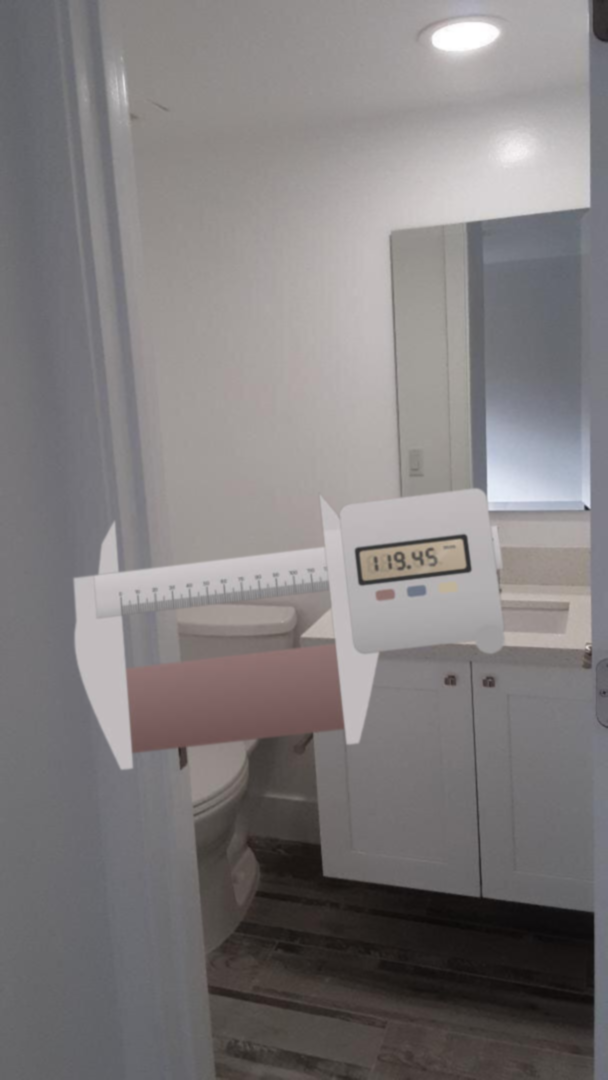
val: 119.45 mm
